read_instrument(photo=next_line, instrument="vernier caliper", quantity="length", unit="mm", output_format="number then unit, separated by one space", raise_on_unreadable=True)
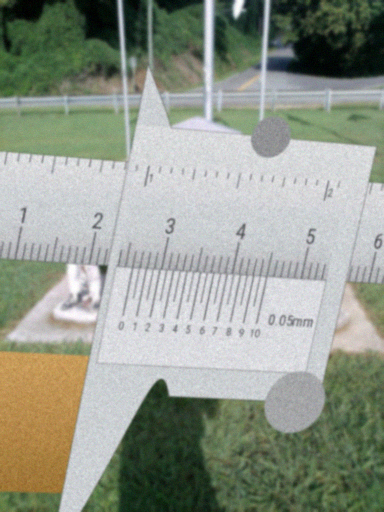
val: 26.0 mm
